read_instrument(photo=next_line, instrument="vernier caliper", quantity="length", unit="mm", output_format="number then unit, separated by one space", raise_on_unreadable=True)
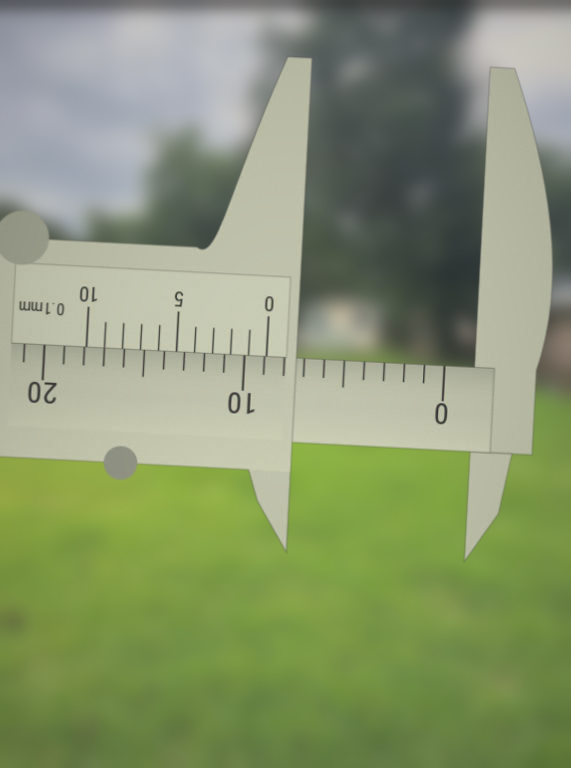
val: 8.9 mm
